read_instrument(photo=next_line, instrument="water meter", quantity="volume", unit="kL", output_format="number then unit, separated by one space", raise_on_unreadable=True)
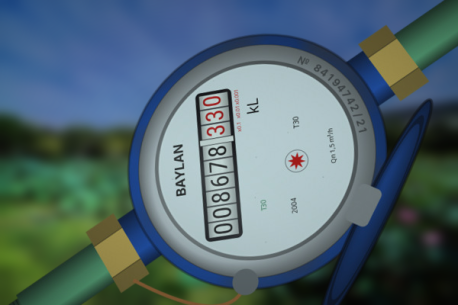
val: 8678.330 kL
